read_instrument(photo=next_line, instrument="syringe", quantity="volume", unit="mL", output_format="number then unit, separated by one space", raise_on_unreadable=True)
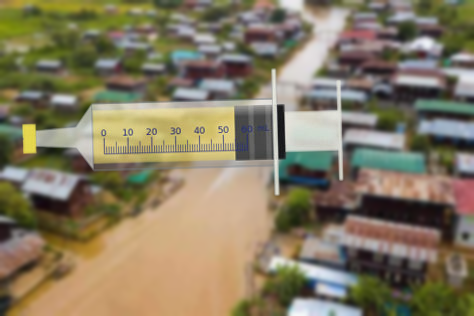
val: 55 mL
